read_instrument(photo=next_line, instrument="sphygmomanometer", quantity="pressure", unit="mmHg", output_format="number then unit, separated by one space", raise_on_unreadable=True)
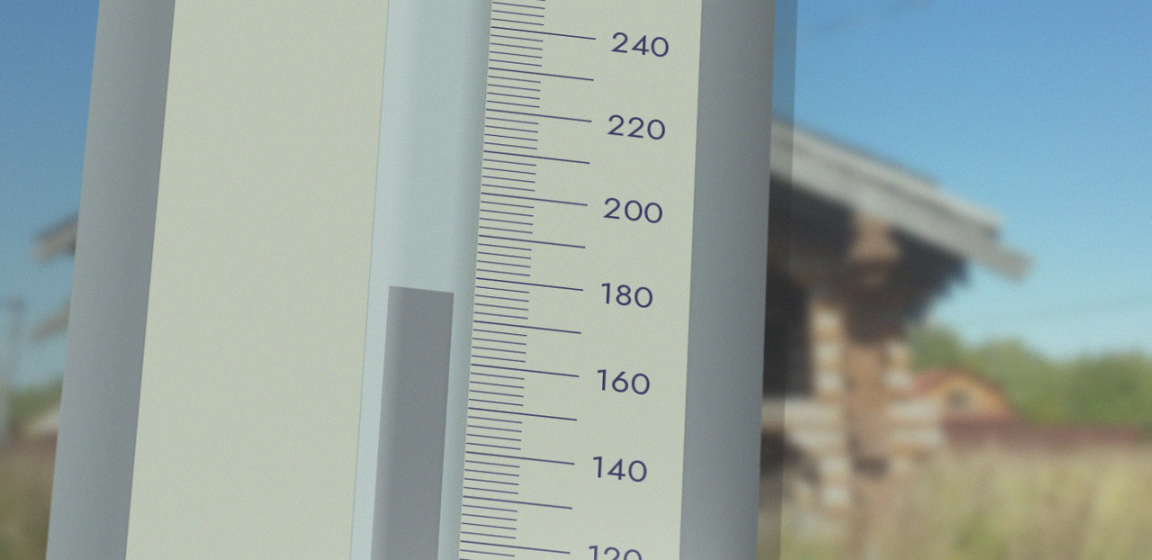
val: 176 mmHg
